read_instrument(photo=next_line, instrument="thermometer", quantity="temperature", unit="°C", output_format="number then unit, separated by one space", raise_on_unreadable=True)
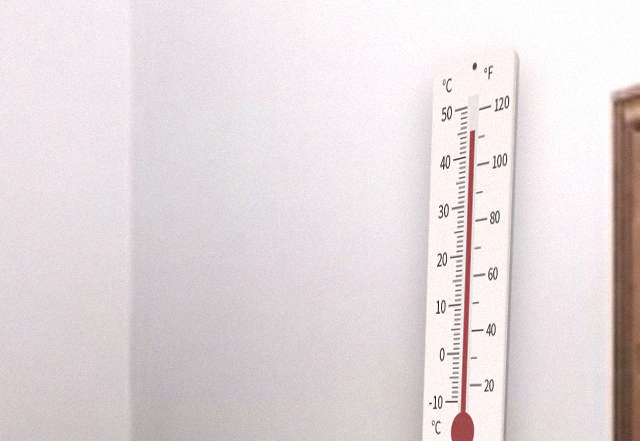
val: 45 °C
